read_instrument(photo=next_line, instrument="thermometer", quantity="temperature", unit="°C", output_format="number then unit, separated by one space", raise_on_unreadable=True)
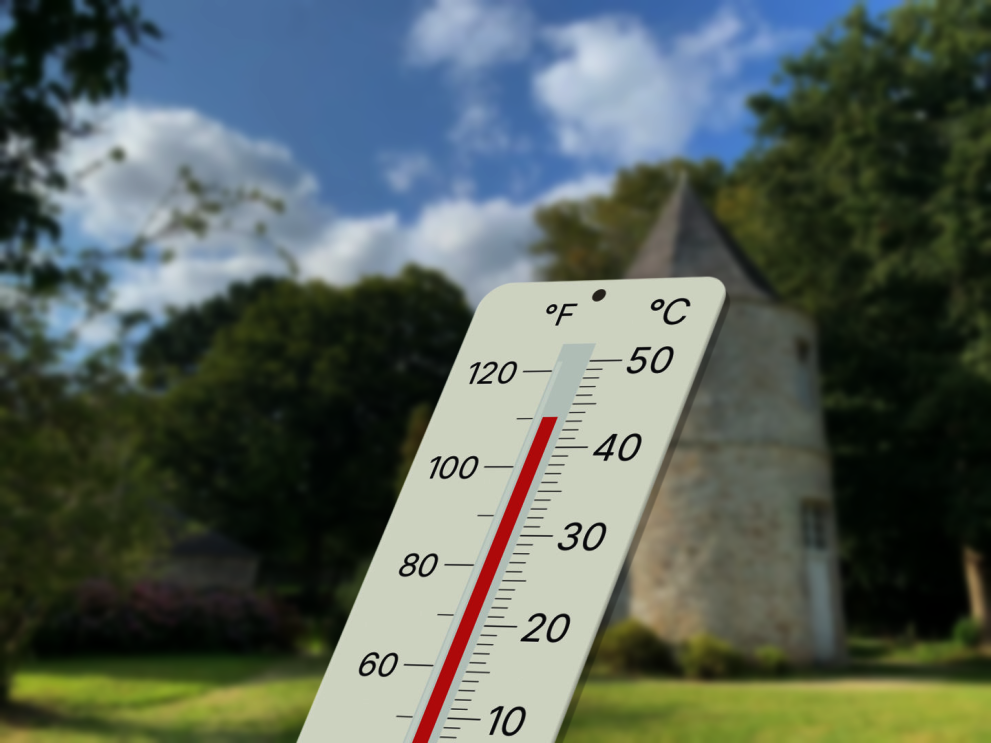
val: 43.5 °C
